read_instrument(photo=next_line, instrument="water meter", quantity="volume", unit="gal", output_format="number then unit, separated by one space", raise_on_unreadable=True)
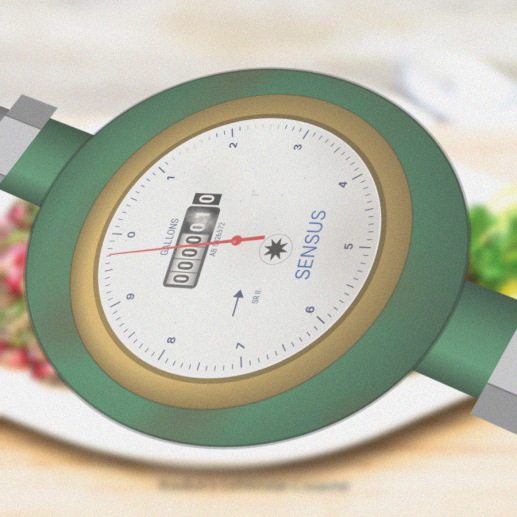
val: 9.7 gal
